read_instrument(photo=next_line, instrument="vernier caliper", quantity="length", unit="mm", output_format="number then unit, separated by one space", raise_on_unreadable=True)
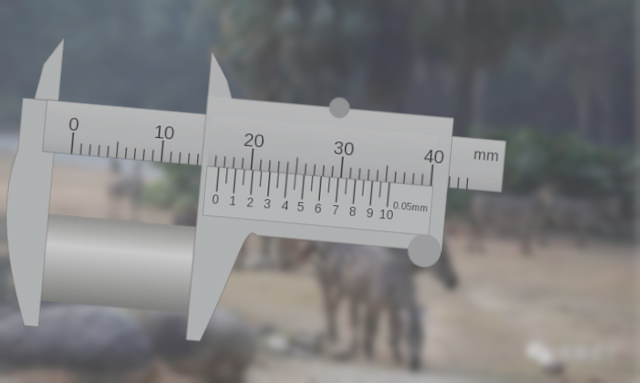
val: 16.4 mm
